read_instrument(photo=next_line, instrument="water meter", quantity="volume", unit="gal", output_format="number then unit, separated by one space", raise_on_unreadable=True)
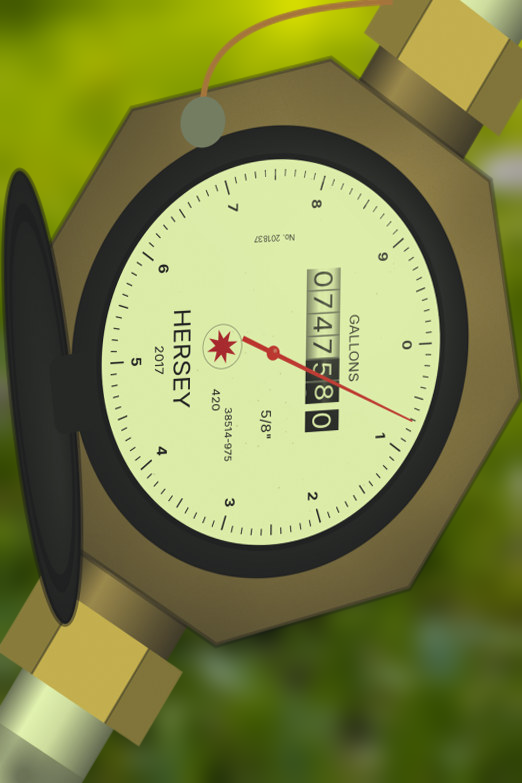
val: 747580.7 gal
